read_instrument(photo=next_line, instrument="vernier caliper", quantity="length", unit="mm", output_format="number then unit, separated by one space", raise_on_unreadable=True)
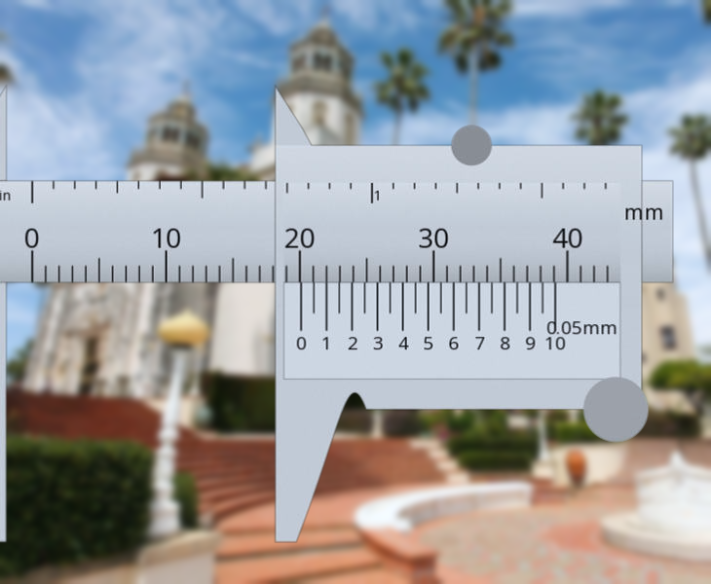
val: 20.1 mm
